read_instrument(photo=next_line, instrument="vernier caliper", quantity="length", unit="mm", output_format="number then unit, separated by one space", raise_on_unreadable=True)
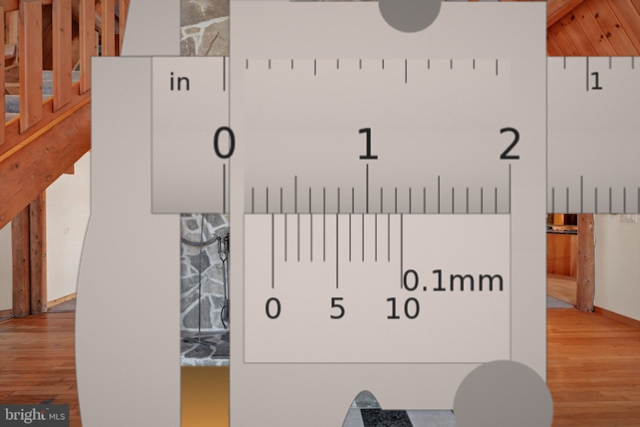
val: 3.4 mm
